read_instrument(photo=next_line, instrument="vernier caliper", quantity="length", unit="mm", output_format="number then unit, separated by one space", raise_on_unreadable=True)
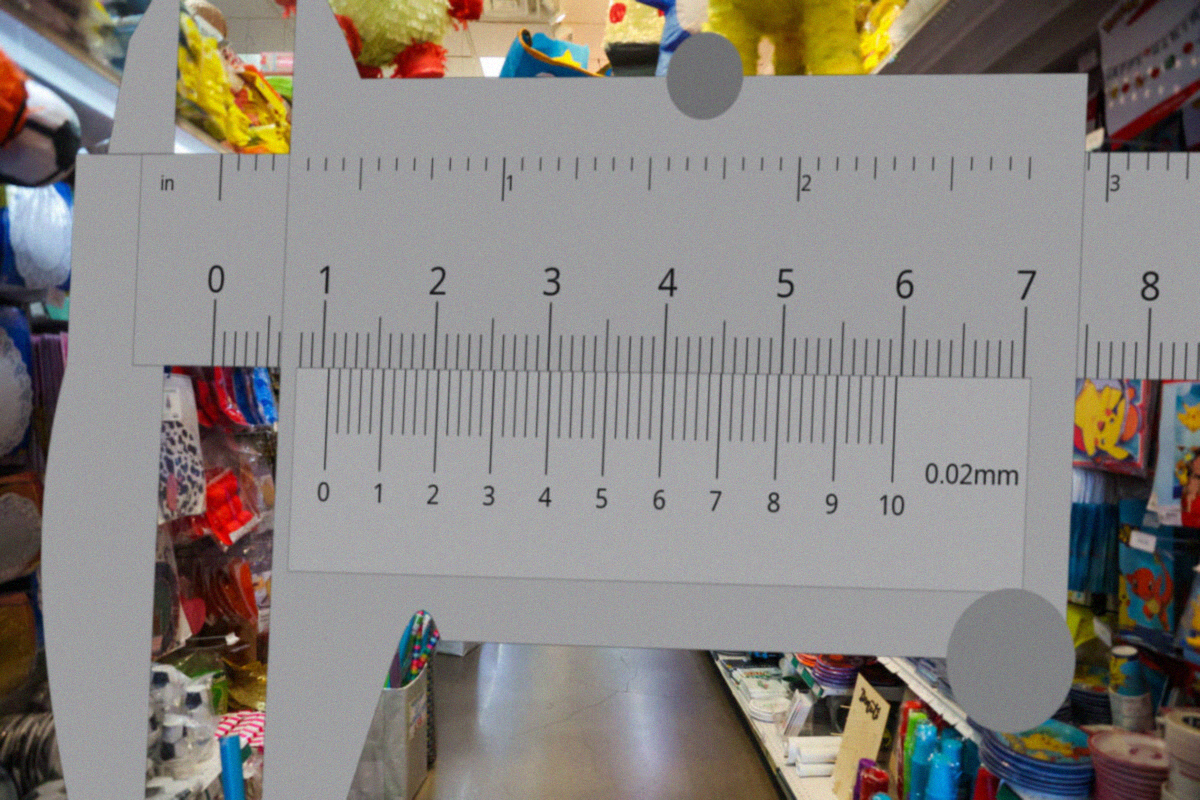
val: 10.6 mm
